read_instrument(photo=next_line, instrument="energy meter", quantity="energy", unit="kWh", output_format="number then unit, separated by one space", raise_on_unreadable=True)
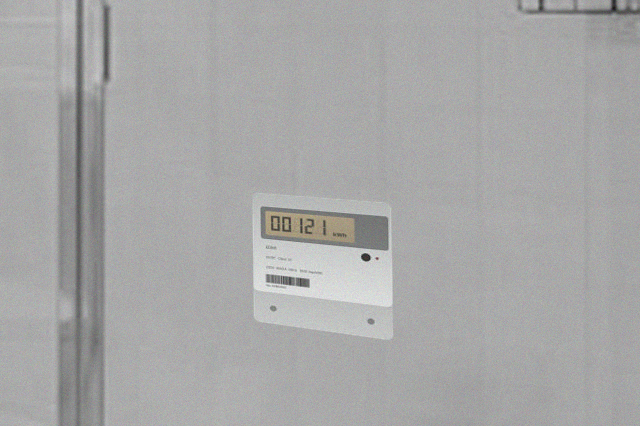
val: 121 kWh
